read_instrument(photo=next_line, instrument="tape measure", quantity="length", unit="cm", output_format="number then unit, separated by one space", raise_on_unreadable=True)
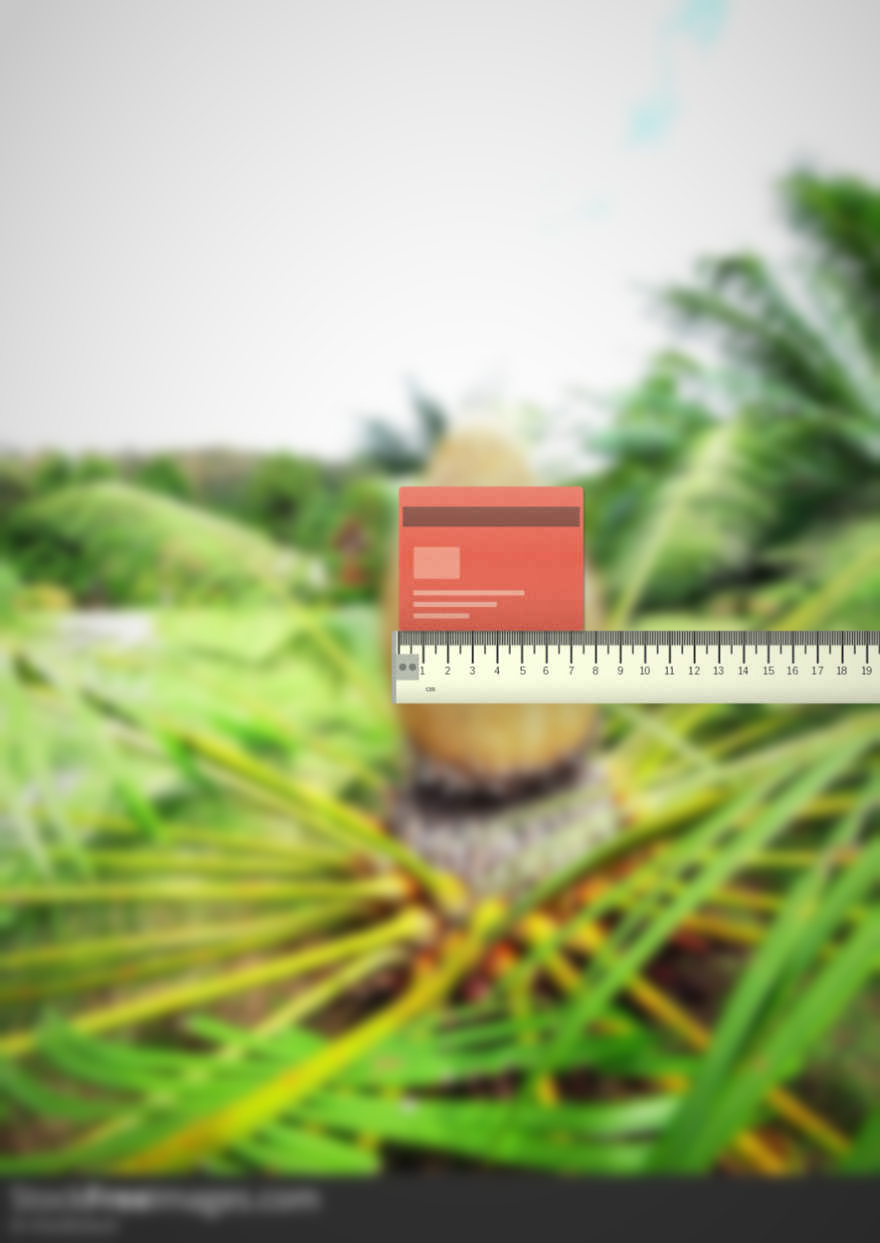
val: 7.5 cm
